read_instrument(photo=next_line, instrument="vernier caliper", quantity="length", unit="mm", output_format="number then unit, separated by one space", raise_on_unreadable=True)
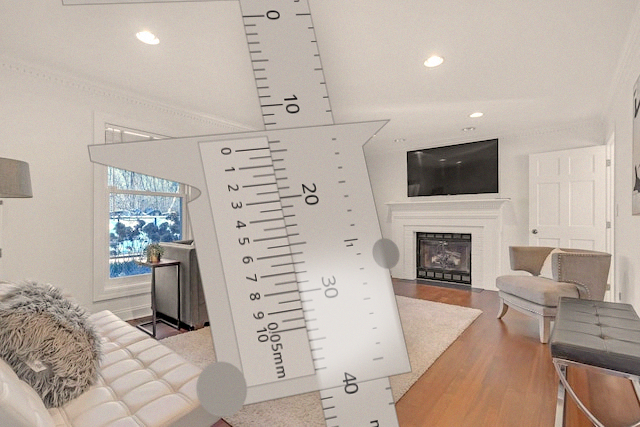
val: 14.6 mm
